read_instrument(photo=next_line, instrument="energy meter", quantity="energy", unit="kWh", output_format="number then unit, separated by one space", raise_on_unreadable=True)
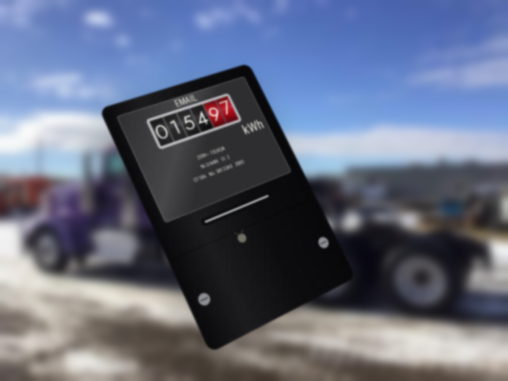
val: 154.97 kWh
